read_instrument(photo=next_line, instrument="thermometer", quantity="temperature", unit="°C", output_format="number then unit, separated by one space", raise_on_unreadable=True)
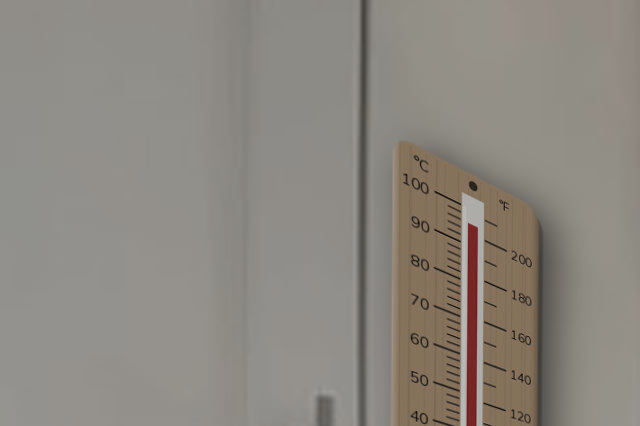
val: 96 °C
